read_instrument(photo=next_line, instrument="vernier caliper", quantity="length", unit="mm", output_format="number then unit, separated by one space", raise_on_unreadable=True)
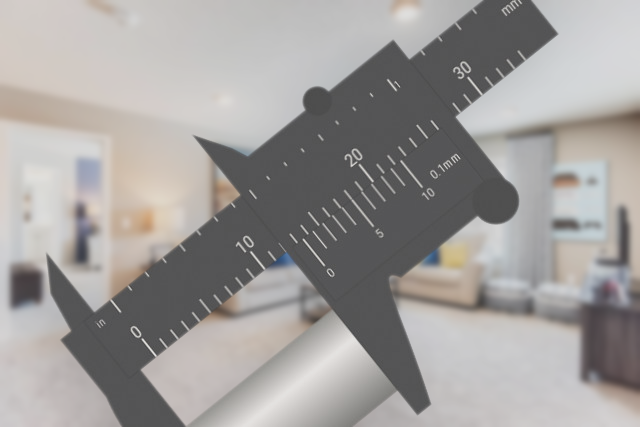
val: 13.5 mm
